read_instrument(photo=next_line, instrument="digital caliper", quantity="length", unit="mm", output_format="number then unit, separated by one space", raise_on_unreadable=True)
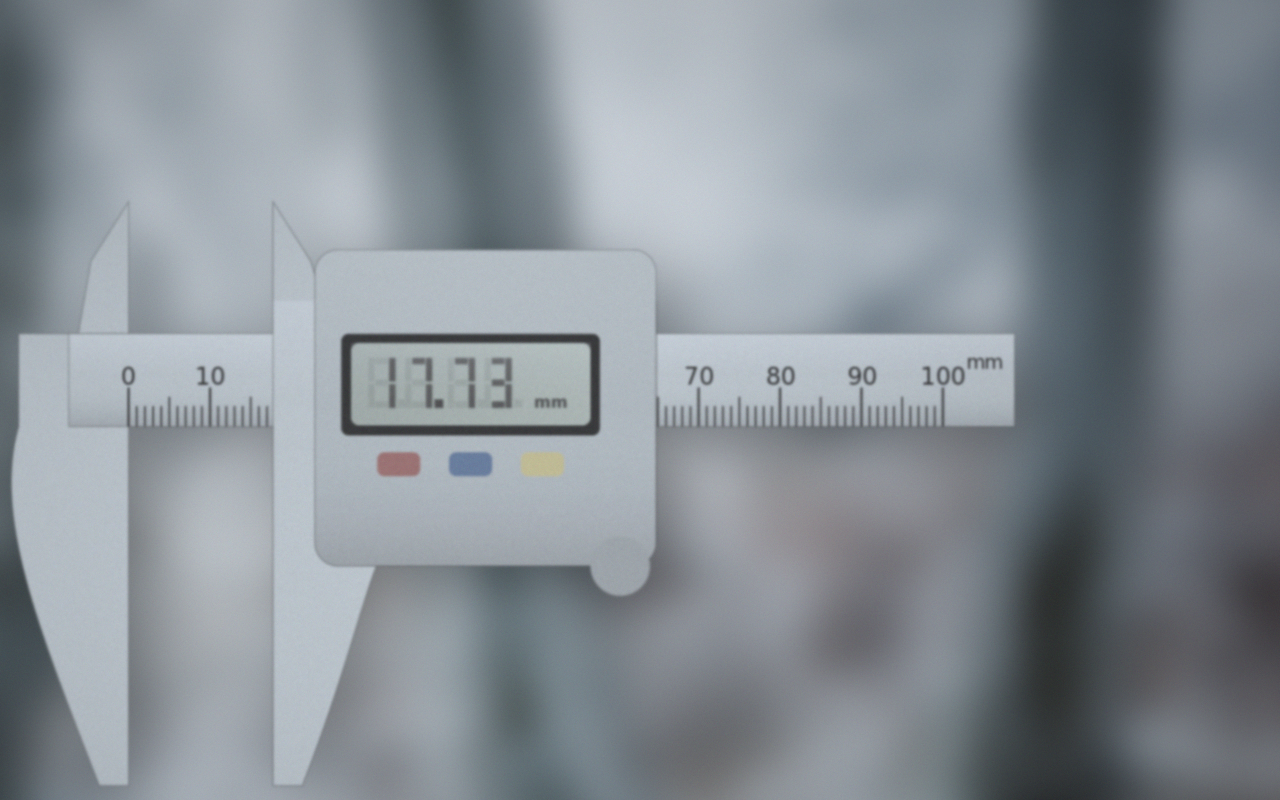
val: 17.73 mm
